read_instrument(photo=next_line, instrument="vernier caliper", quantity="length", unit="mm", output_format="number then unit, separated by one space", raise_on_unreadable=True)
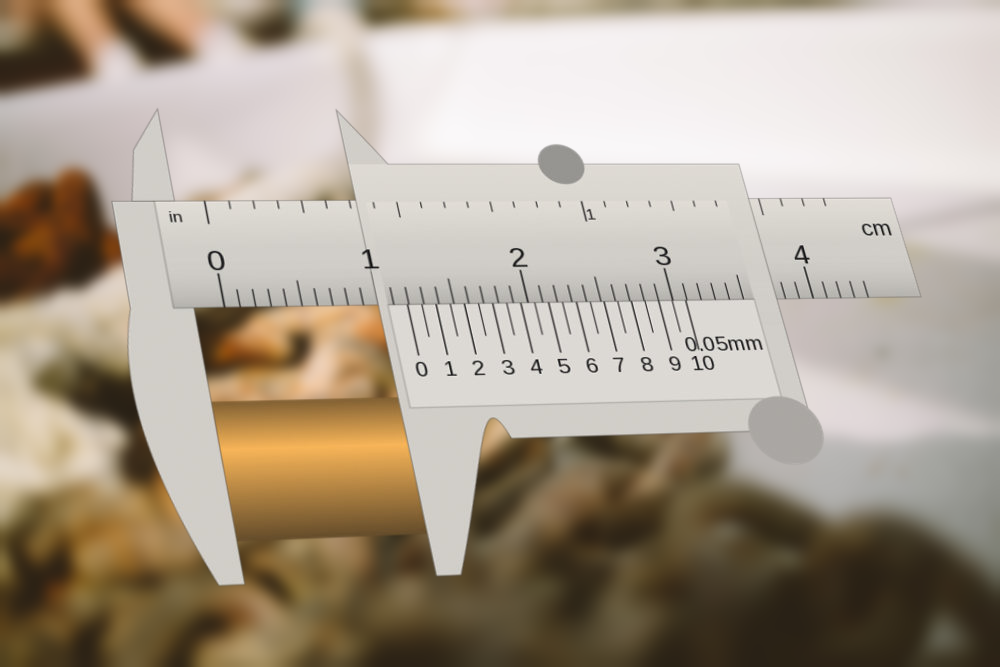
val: 11.9 mm
